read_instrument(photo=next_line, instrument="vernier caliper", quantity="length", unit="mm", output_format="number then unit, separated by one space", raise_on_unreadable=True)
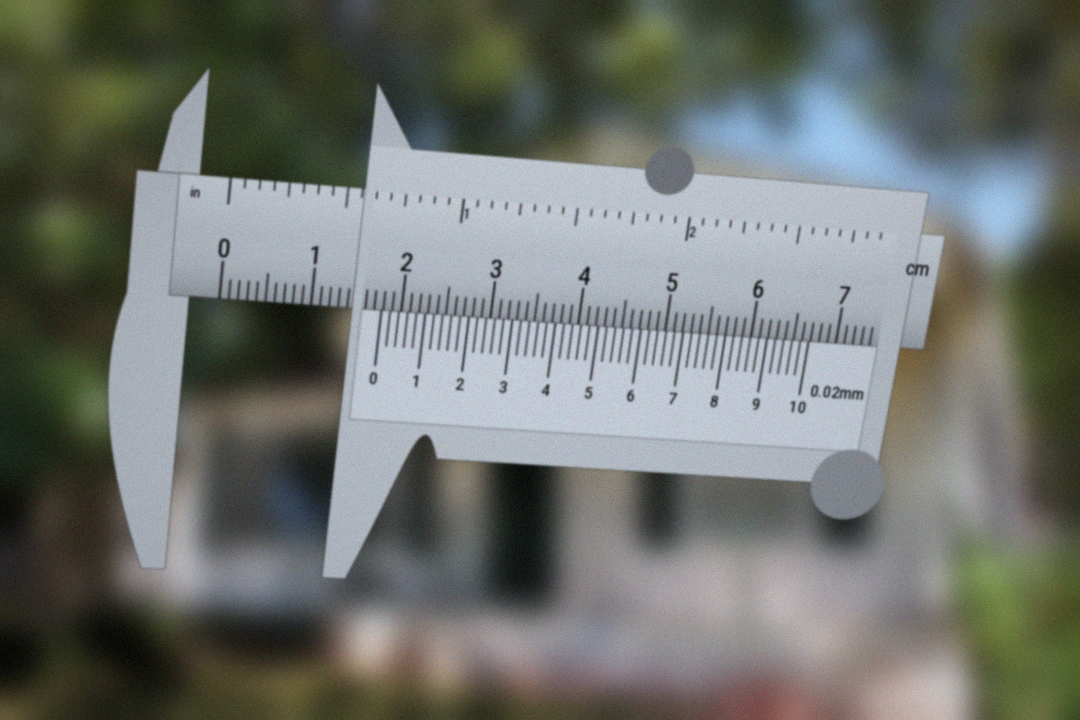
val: 17.8 mm
